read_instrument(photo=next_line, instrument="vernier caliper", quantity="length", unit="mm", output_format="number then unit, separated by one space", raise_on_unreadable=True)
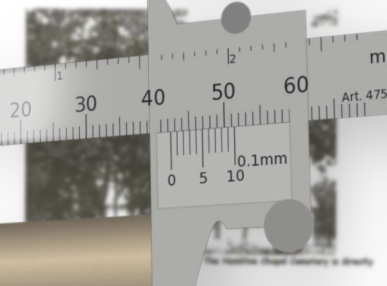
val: 42.4 mm
